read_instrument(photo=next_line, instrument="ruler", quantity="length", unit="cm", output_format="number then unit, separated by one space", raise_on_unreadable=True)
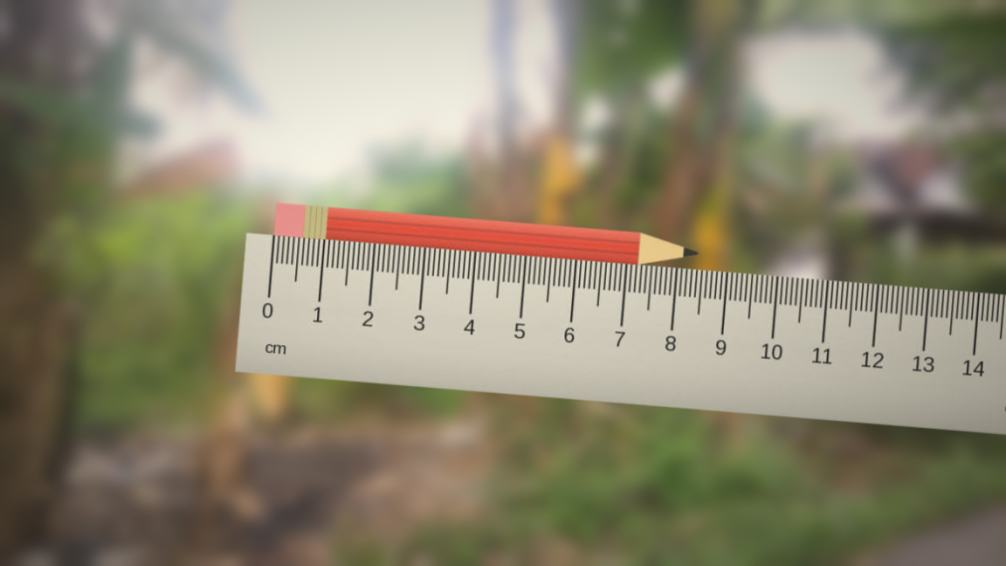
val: 8.4 cm
